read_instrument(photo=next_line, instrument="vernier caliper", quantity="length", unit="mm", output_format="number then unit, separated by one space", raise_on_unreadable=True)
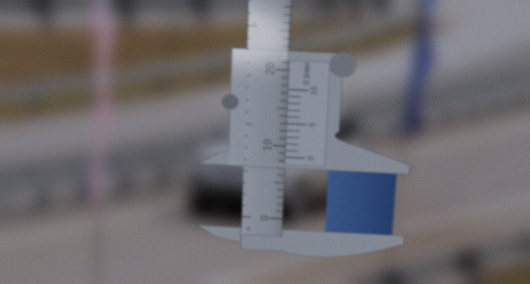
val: 8.5 mm
